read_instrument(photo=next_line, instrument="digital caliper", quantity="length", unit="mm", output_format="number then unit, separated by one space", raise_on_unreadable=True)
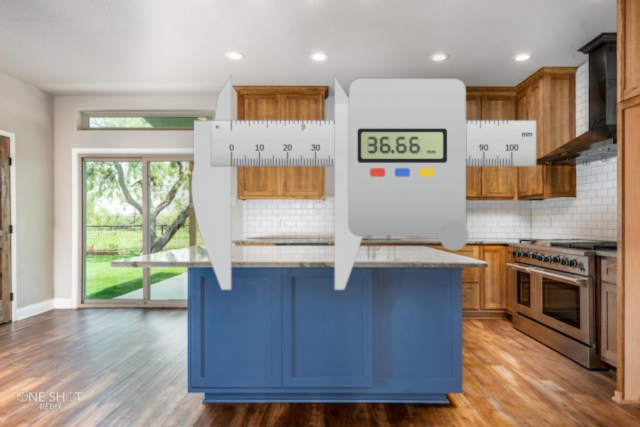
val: 36.66 mm
